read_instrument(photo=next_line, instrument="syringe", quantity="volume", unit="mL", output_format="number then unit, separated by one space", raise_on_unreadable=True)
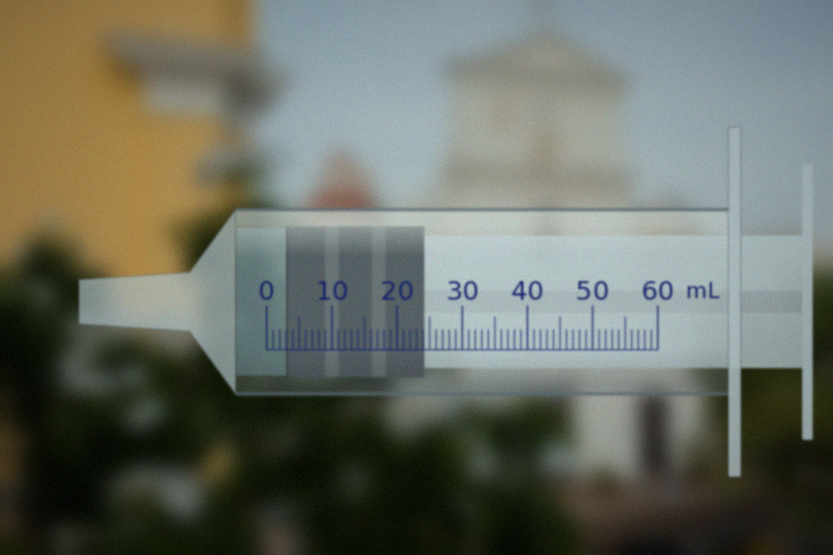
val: 3 mL
